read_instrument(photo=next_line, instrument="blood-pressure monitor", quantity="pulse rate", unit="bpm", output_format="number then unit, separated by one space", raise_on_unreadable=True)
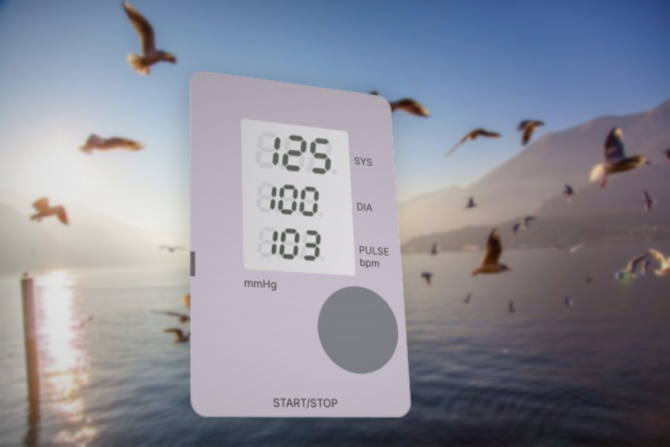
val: 103 bpm
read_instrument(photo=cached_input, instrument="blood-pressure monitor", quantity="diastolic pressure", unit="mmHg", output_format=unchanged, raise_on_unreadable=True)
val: 100 mmHg
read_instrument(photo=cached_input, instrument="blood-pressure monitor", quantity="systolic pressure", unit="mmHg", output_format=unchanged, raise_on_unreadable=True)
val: 125 mmHg
